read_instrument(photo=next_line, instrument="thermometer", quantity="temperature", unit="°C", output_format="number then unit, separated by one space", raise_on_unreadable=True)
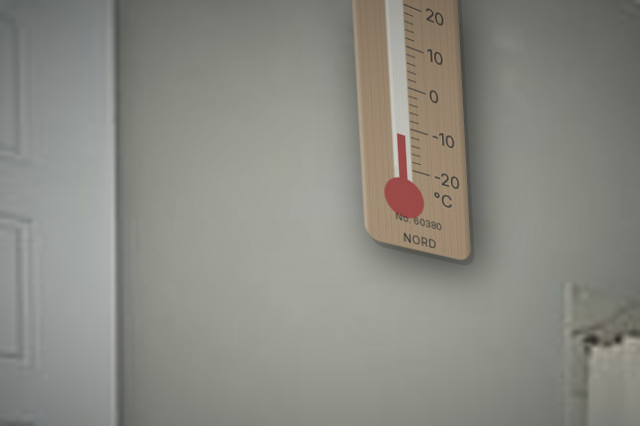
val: -12 °C
